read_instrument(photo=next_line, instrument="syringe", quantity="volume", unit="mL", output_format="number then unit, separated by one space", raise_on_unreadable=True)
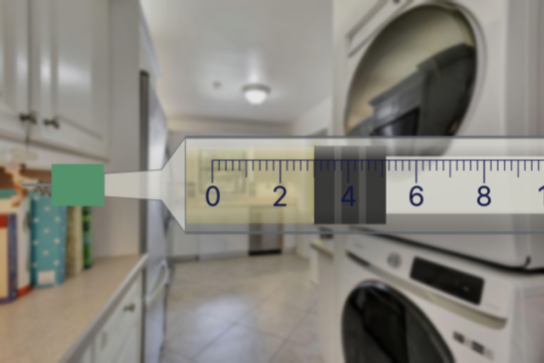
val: 3 mL
